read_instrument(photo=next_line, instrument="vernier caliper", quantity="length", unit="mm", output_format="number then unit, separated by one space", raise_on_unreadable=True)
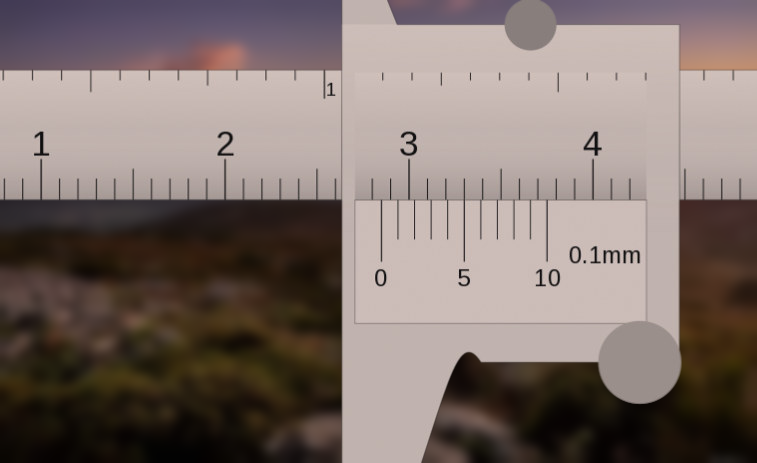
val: 28.5 mm
